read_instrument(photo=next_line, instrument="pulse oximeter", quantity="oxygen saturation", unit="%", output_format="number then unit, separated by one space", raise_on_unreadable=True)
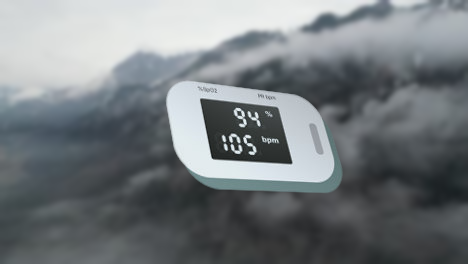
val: 94 %
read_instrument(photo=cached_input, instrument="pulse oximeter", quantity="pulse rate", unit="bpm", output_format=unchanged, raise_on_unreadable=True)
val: 105 bpm
